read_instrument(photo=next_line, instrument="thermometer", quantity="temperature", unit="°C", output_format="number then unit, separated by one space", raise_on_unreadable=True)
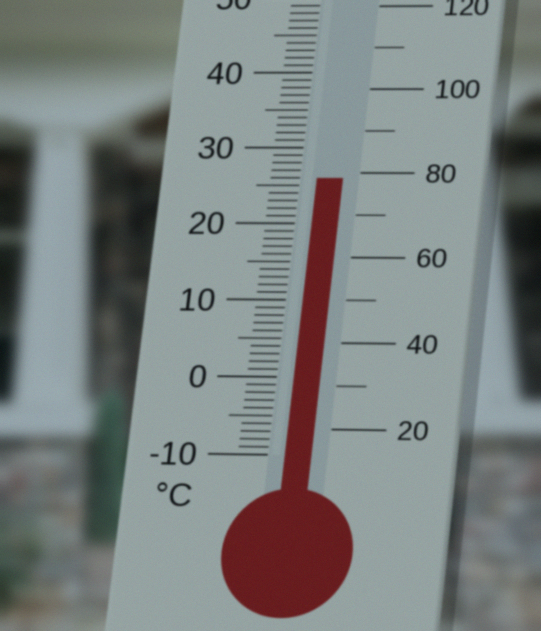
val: 26 °C
